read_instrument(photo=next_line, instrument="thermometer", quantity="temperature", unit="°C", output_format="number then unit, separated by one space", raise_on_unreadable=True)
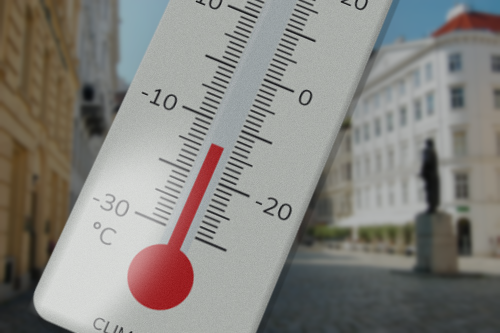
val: -14 °C
